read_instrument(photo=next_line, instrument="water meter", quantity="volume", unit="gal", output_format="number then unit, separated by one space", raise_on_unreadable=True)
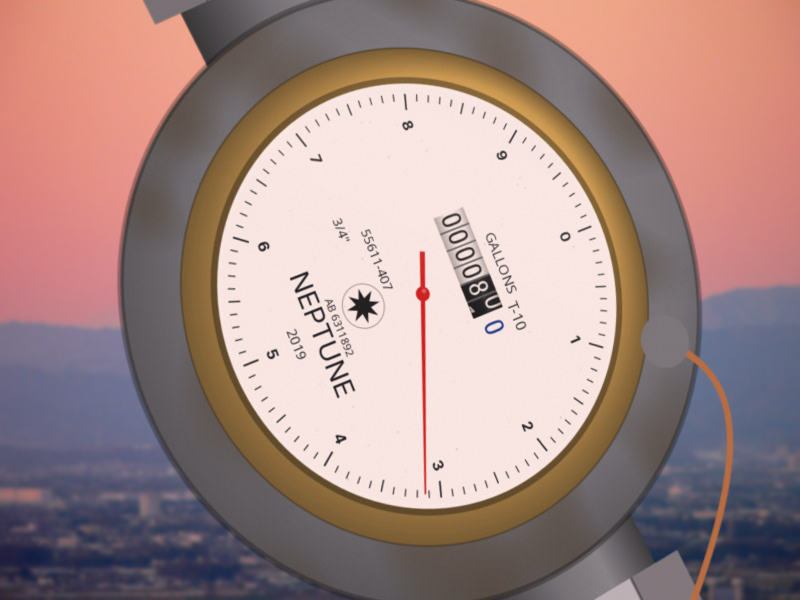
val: 803.1 gal
